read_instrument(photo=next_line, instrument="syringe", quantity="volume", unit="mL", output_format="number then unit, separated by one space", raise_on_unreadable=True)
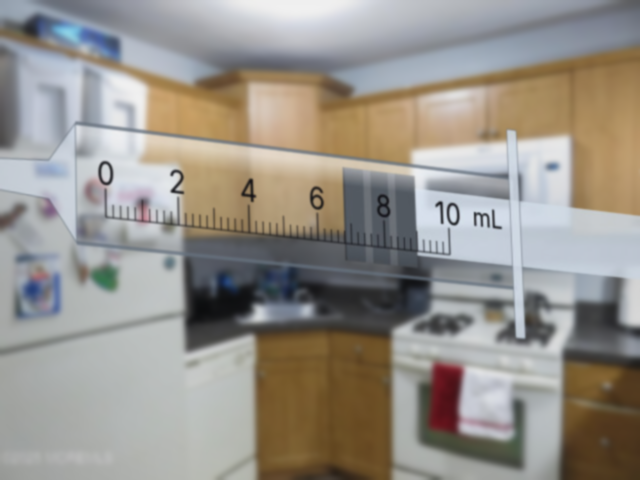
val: 6.8 mL
